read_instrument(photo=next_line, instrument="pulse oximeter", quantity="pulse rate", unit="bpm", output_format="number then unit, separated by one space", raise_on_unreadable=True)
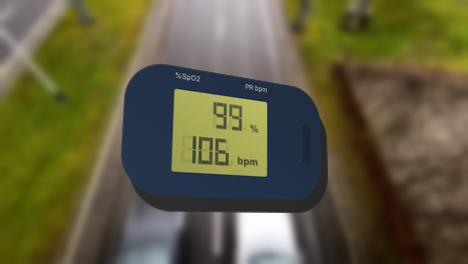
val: 106 bpm
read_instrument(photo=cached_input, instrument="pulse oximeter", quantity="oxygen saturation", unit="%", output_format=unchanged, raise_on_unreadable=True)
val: 99 %
